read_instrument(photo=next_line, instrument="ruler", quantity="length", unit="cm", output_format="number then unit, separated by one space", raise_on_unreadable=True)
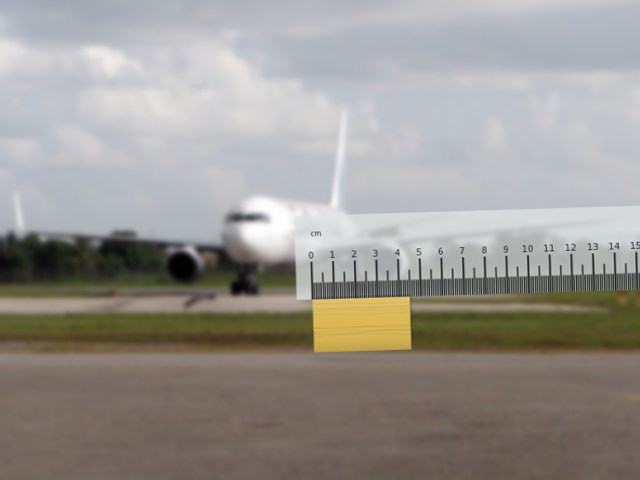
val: 4.5 cm
